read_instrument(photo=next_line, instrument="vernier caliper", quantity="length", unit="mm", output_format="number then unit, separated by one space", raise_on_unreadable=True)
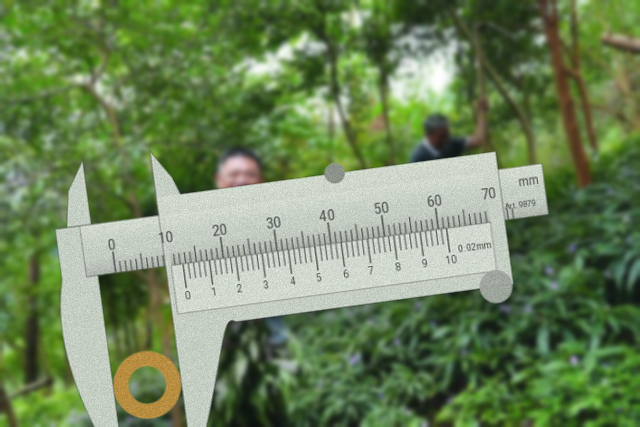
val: 12.5 mm
